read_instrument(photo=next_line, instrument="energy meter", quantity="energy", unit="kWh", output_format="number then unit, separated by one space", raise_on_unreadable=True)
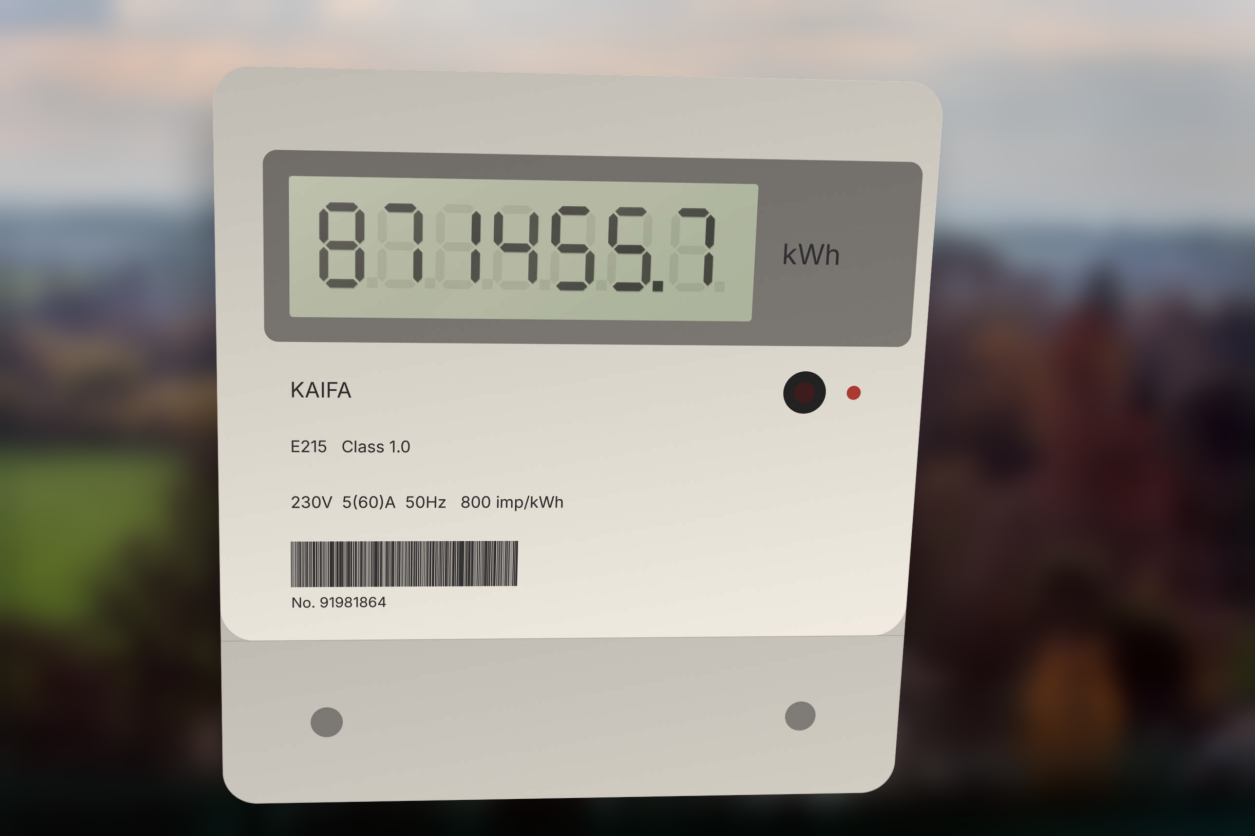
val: 871455.7 kWh
